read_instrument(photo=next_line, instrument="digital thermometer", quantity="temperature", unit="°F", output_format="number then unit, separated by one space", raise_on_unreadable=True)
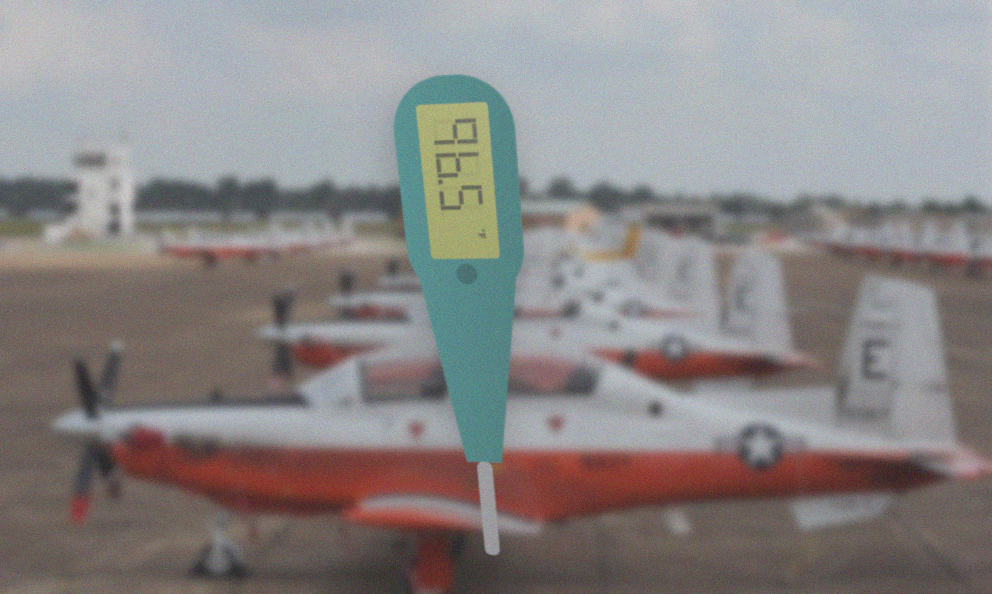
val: 96.5 °F
